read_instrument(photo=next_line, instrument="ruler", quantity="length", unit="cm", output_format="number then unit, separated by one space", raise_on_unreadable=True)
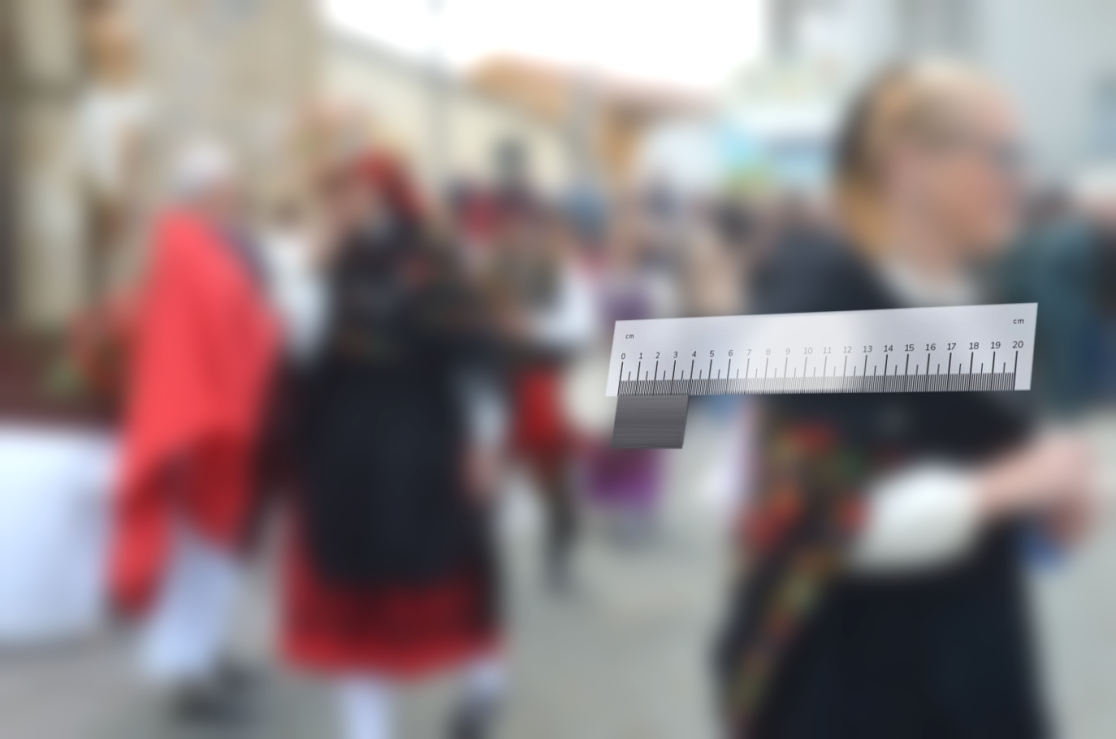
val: 4 cm
